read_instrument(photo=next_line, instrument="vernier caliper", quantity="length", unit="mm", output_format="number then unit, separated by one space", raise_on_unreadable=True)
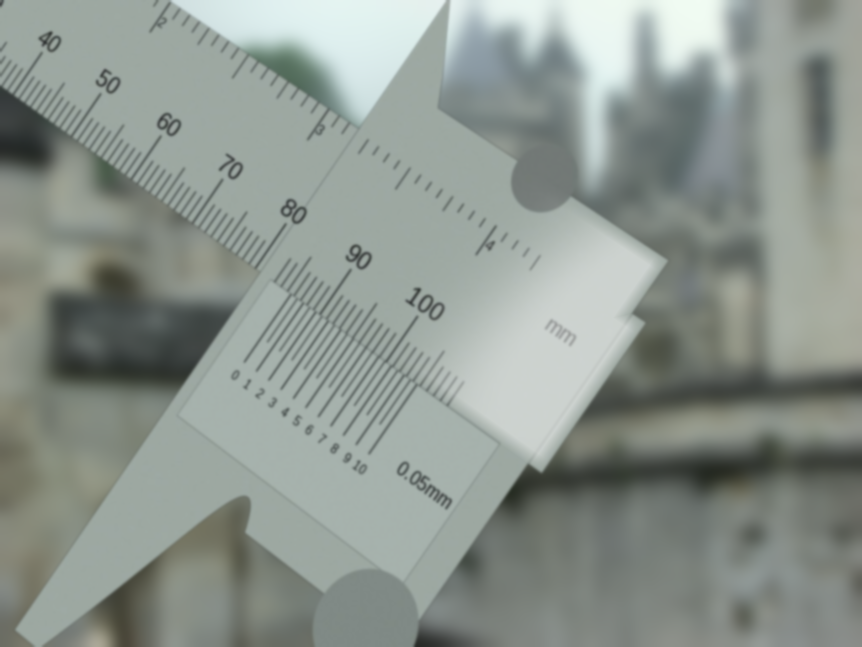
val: 85.6 mm
